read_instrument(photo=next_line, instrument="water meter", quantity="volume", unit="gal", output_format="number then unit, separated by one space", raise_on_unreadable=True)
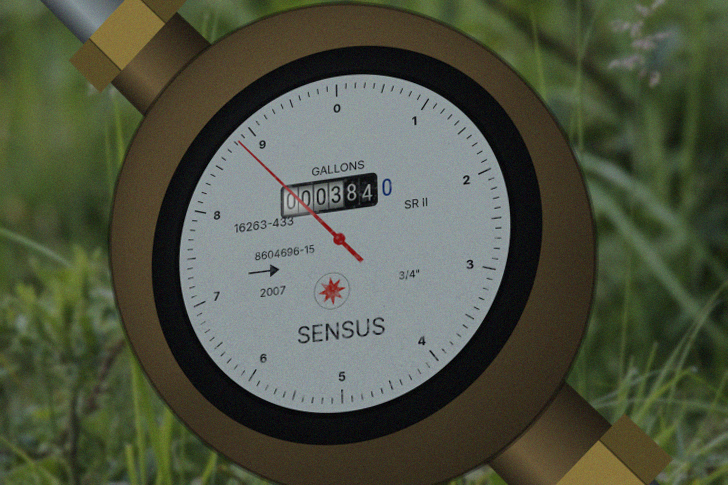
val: 3838.8 gal
